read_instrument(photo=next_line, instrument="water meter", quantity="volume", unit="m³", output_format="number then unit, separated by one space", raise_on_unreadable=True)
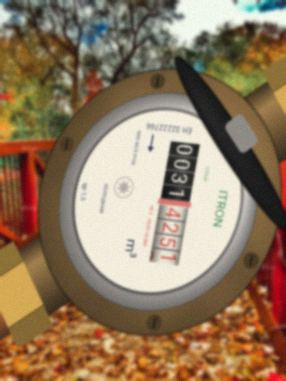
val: 31.4251 m³
